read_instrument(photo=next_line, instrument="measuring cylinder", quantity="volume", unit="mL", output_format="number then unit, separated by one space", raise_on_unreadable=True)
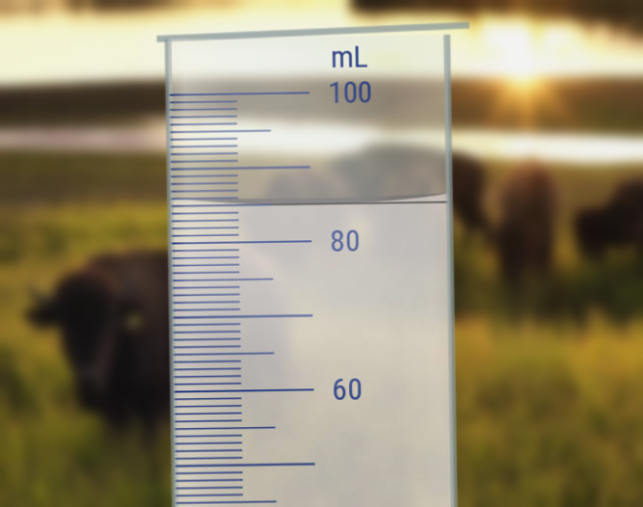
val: 85 mL
